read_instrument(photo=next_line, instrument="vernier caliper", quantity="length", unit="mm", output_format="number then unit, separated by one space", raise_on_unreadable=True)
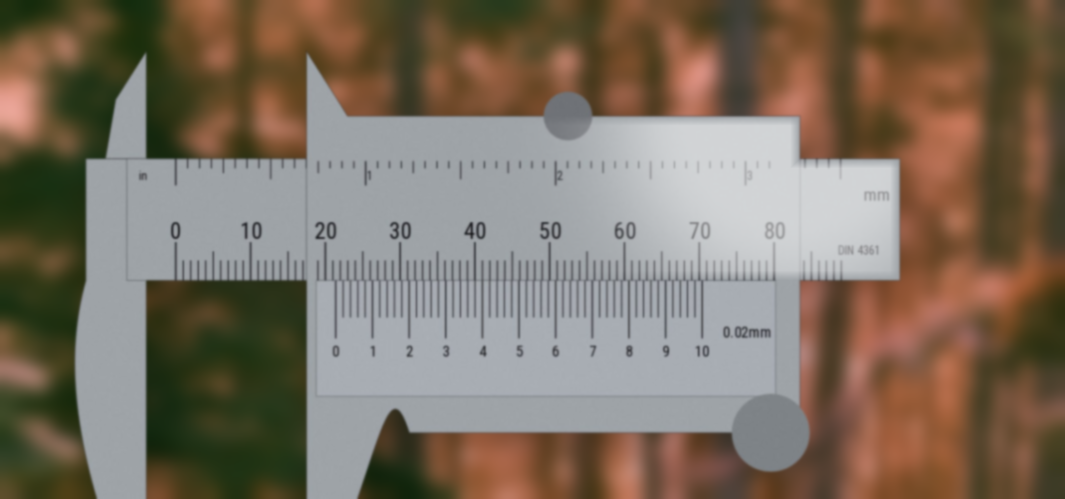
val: 21.4 mm
